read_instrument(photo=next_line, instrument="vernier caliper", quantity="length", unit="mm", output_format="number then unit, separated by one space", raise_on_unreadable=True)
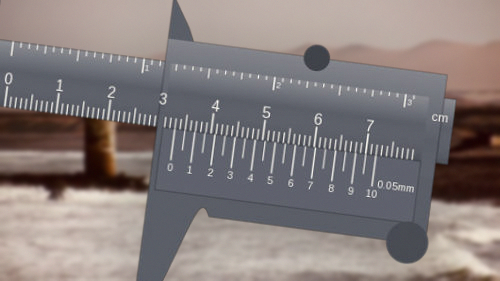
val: 33.0 mm
